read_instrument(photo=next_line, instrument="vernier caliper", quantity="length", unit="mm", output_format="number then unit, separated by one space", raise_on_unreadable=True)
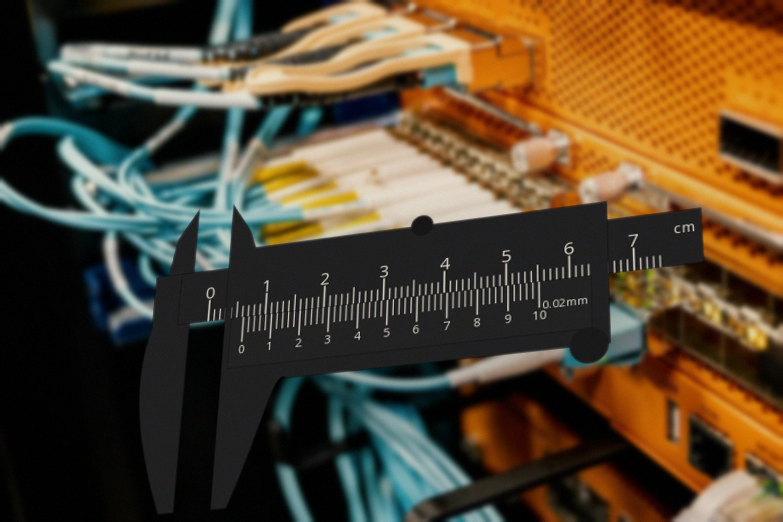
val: 6.2 mm
